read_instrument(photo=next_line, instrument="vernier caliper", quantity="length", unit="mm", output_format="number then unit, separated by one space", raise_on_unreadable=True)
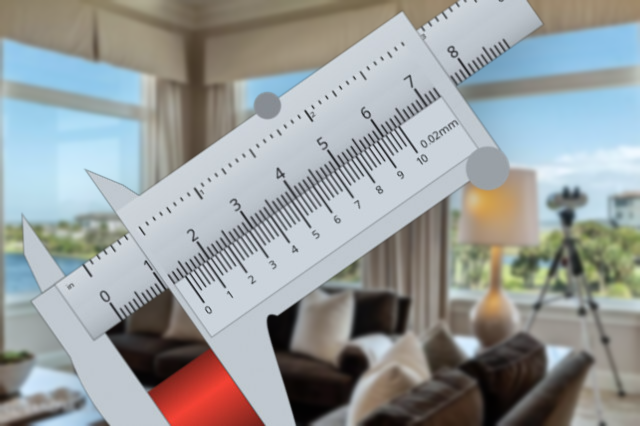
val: 14.5 mm
